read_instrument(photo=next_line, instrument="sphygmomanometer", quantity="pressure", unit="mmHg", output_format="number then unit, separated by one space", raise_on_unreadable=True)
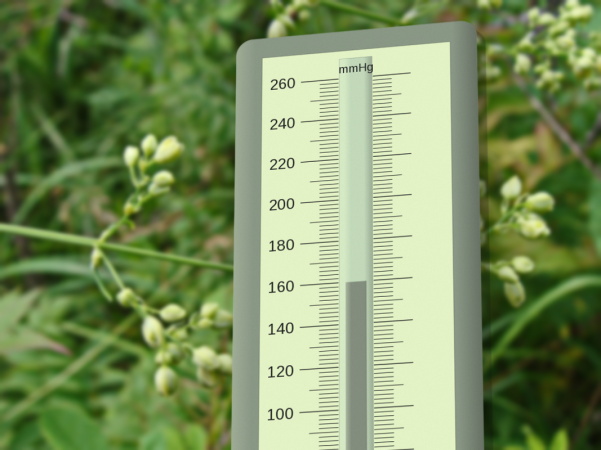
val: 160 mmHg
